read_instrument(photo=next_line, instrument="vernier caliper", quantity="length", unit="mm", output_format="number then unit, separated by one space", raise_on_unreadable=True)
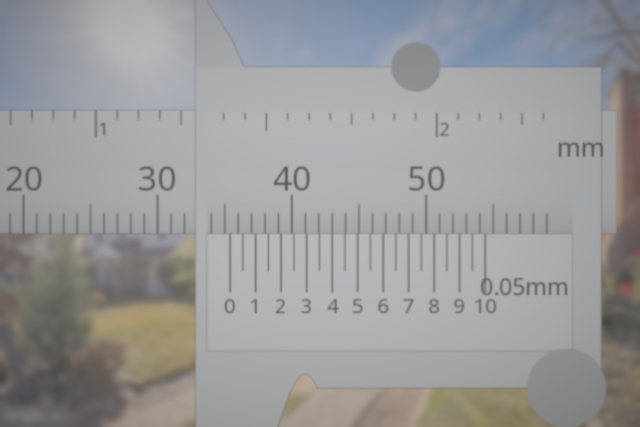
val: 35.4 mm
